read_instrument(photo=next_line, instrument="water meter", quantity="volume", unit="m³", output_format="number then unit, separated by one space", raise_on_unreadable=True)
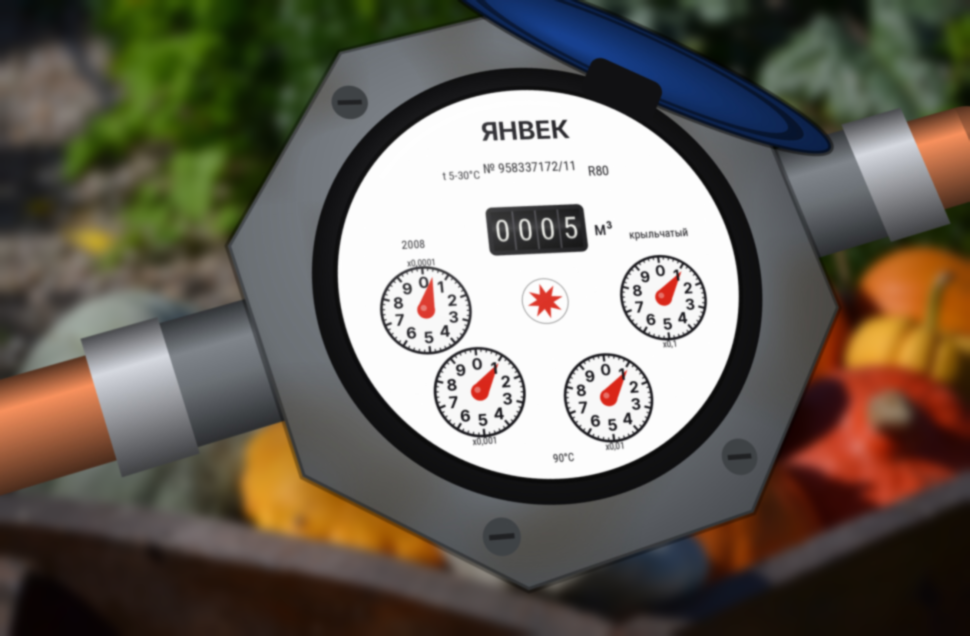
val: 5.1110 m³
